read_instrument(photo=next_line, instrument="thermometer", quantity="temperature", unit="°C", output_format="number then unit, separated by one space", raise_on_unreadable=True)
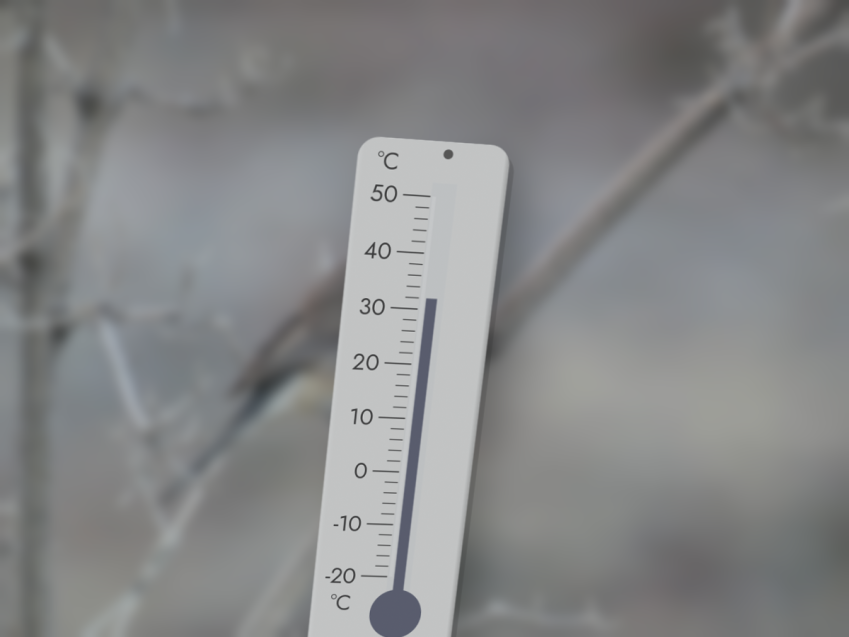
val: 32 °C
